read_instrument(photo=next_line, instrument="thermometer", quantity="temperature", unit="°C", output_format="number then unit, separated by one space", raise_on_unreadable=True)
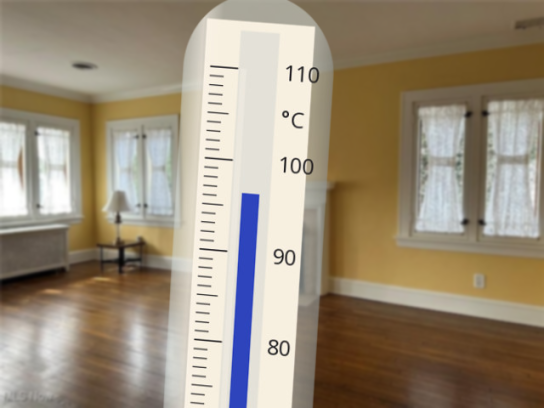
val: 96.5 °C
